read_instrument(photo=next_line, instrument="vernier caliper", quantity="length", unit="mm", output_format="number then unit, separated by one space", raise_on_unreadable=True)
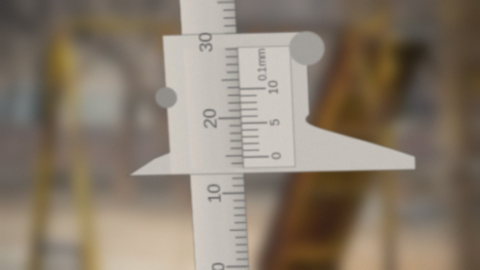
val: 14.8 mm
